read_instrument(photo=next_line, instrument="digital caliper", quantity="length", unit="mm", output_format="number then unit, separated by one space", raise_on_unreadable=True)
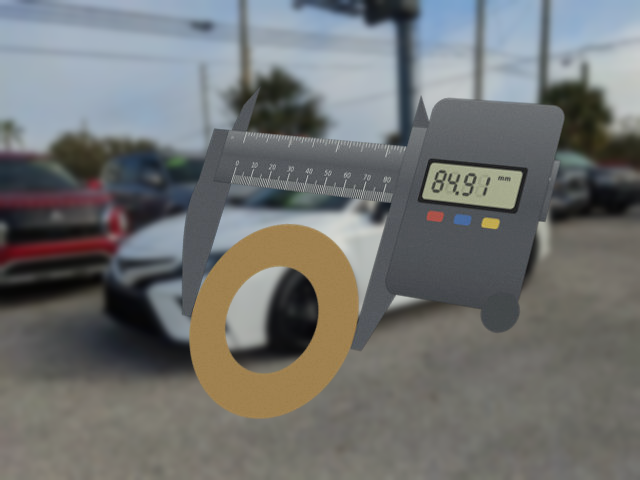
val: 84.91 mm
